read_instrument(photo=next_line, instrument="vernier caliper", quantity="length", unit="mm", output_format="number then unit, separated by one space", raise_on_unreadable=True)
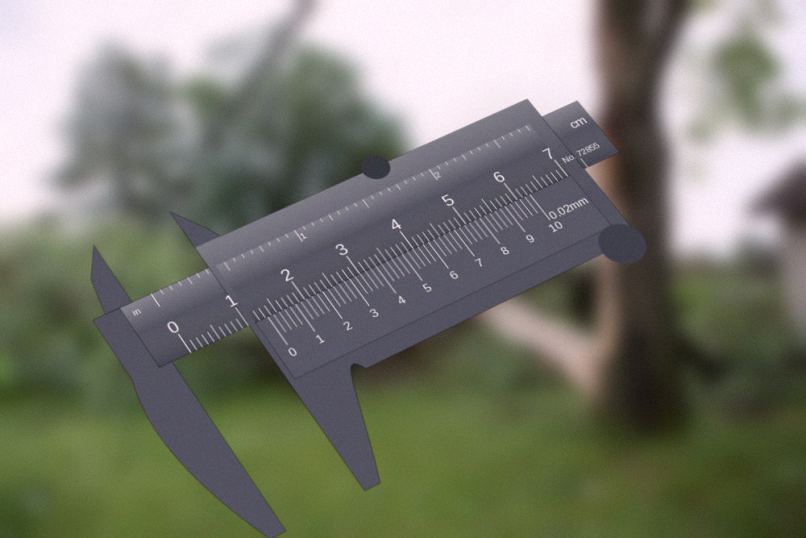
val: 13.4 mm
